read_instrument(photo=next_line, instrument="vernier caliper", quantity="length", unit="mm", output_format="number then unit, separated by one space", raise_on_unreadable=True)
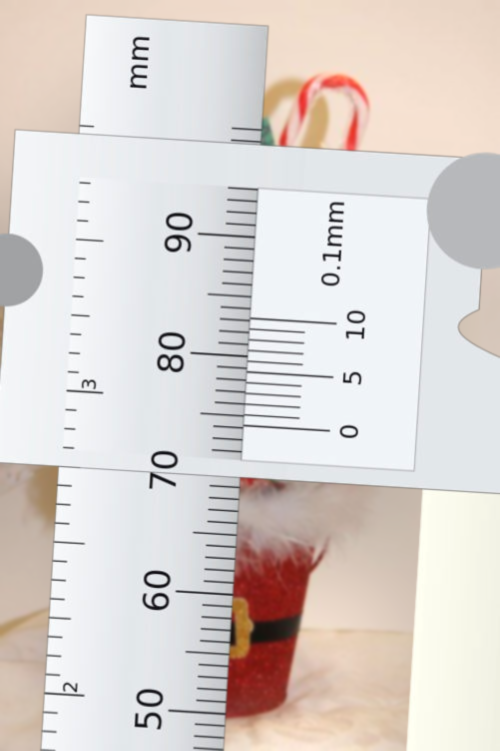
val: 74.2 mm
